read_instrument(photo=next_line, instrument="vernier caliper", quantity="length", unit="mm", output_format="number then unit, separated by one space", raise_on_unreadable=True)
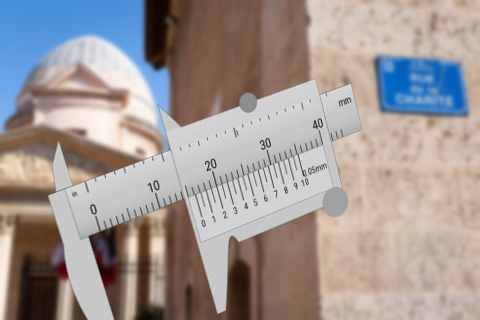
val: 16.2 mm
